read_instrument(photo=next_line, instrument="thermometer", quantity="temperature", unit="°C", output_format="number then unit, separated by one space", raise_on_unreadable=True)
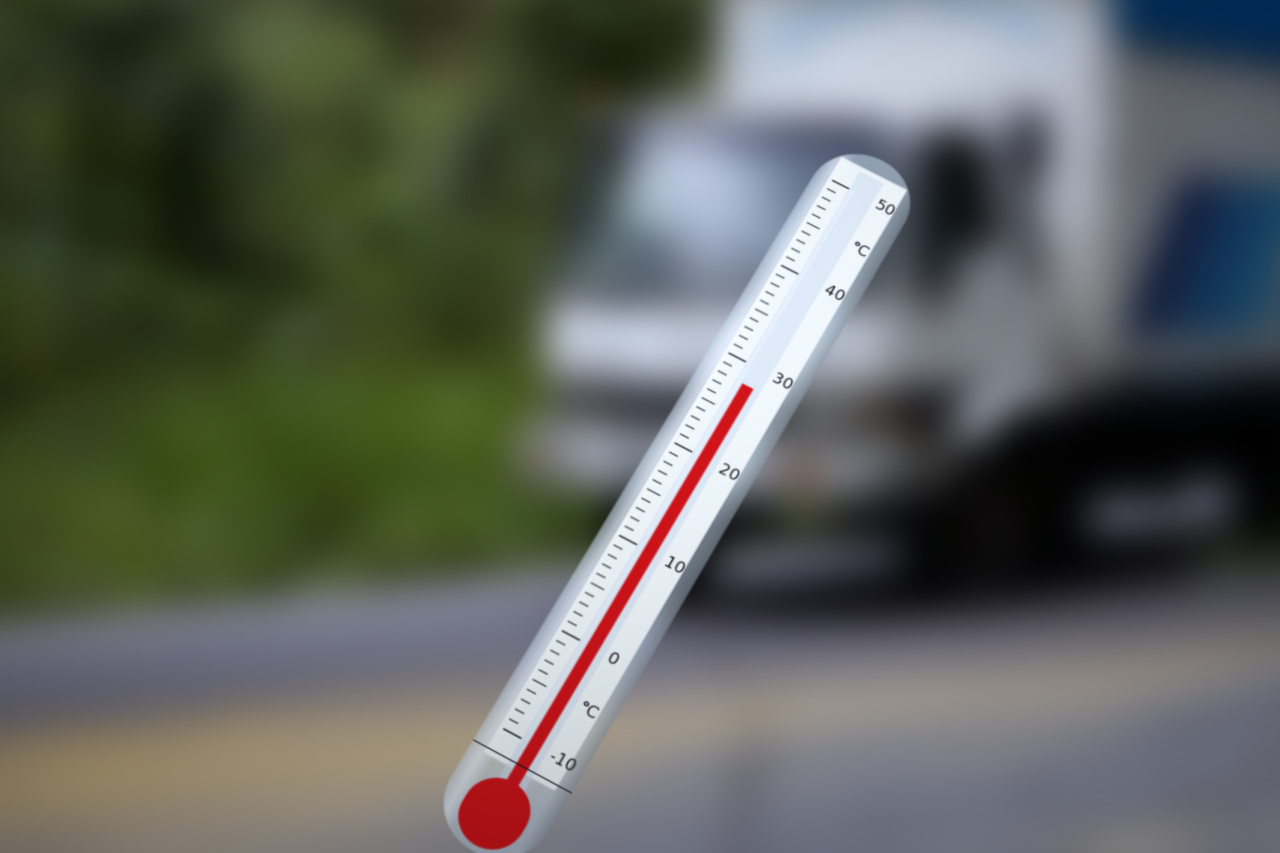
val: 28 °C
